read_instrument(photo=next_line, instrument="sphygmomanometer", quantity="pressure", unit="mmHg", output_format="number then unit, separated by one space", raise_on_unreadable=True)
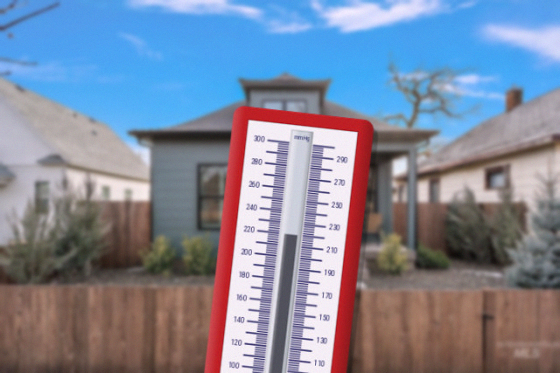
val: 220 mmHg
